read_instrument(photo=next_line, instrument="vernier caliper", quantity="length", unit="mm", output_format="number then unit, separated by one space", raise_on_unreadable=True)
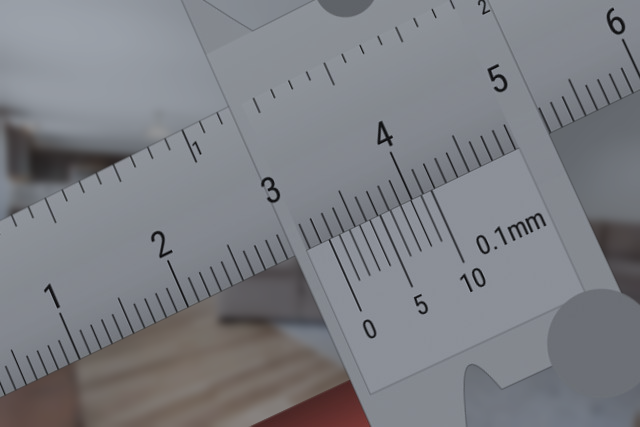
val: 32.7 mm
